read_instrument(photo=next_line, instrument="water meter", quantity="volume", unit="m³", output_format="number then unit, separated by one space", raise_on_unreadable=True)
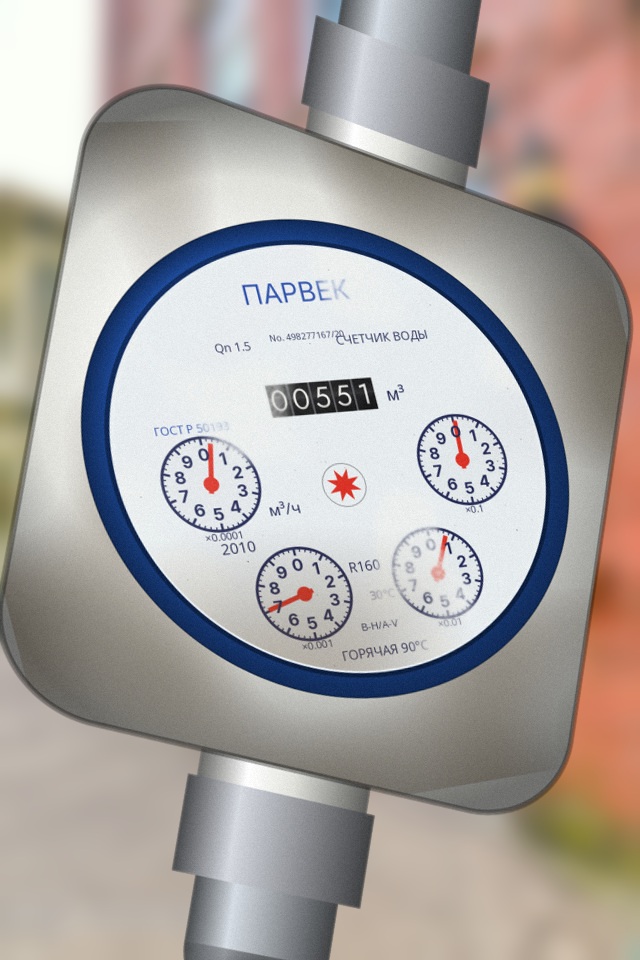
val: 551.0070 m³
